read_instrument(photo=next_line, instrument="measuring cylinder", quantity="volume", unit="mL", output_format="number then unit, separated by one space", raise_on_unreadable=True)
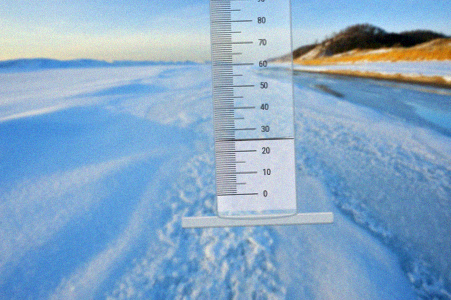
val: 25 mL
